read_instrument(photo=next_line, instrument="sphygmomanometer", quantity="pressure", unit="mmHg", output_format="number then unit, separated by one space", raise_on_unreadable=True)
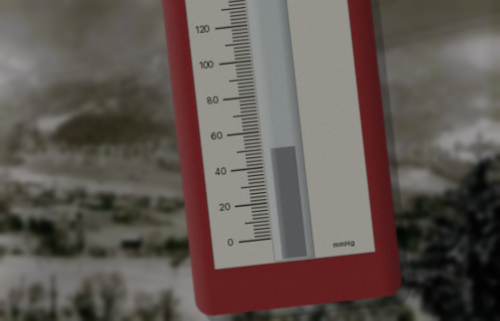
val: 50 mmHg
